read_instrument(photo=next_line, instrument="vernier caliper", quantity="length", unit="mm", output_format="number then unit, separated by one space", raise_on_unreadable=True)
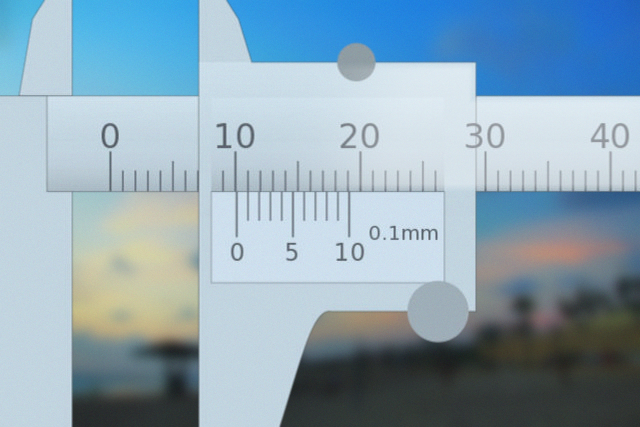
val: 10.1 mm
